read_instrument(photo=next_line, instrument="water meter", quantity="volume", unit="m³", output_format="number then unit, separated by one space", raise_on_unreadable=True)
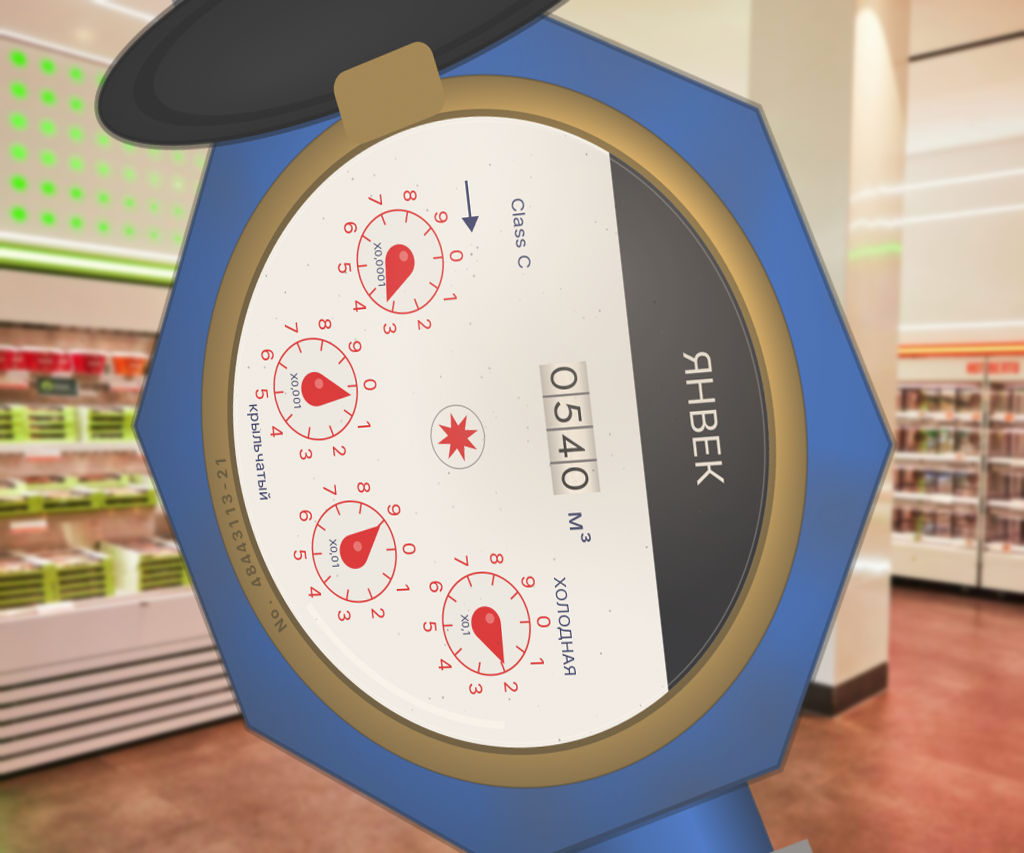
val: 540.1903 m³
